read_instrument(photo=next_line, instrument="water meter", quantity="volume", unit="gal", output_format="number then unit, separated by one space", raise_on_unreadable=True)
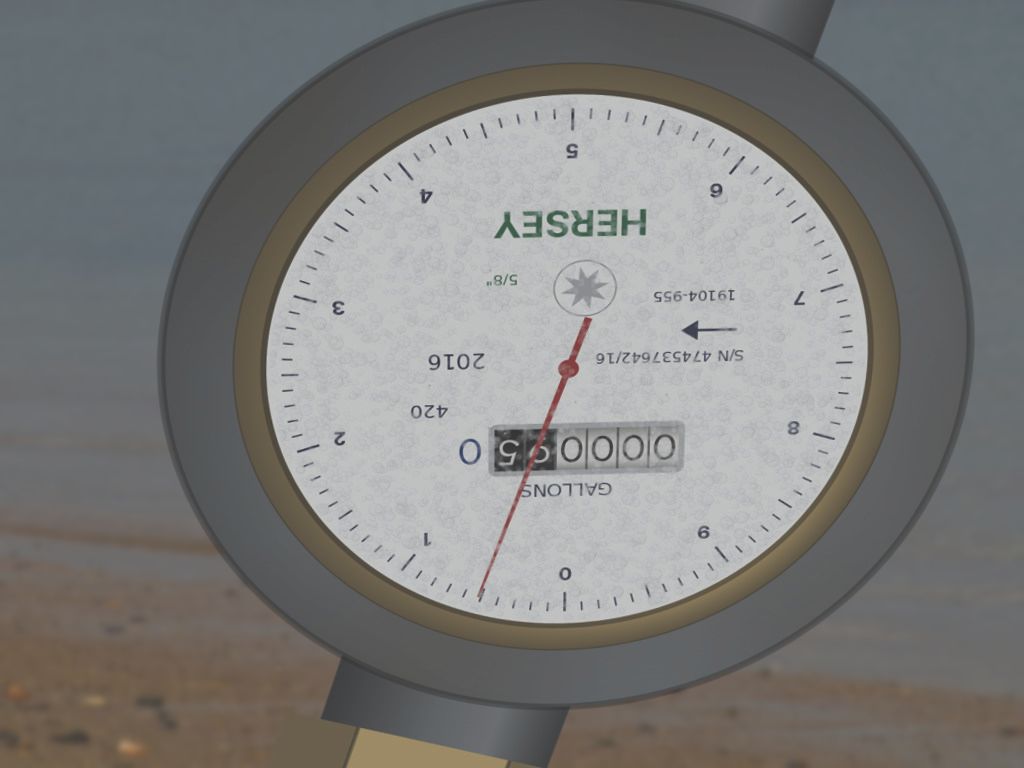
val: 950.5 gal
